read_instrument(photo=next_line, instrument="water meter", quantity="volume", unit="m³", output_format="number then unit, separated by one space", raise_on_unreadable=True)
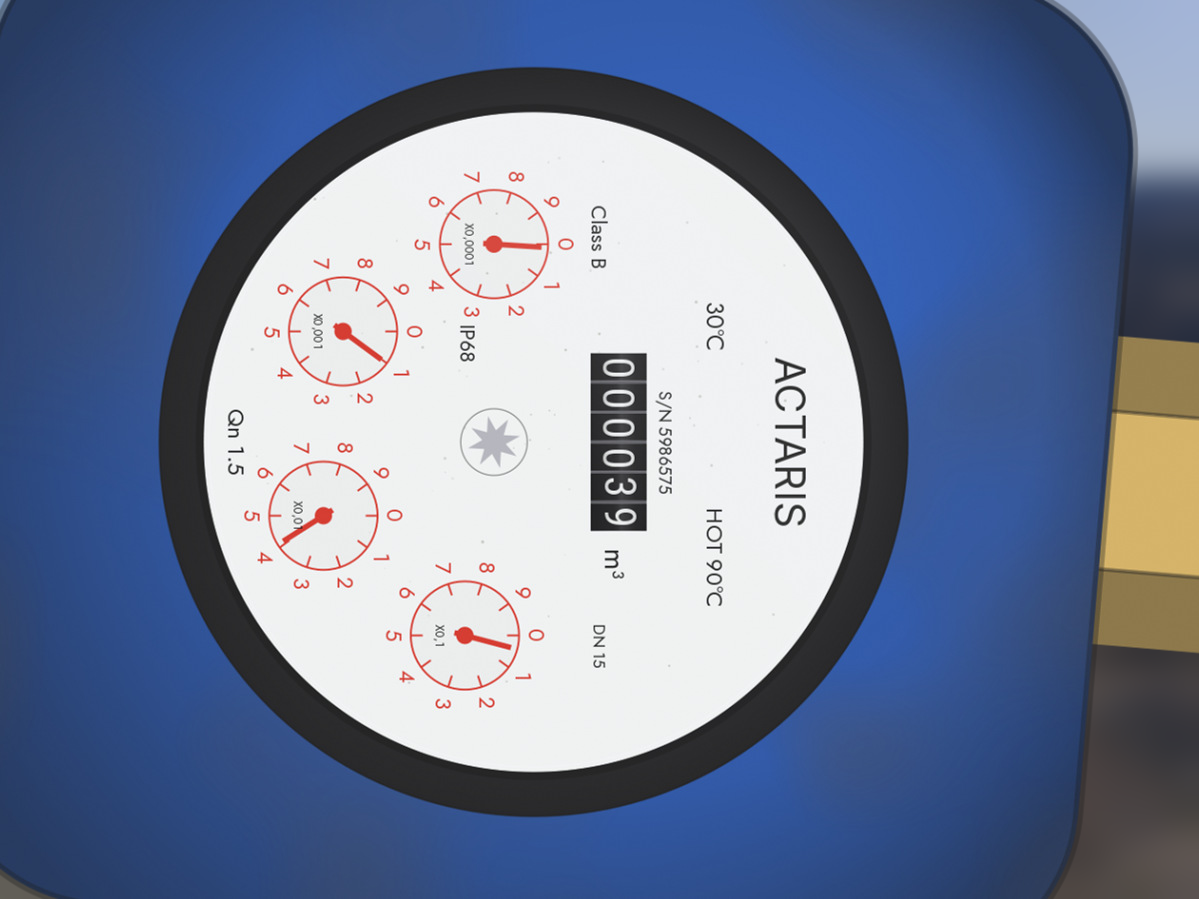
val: 39.0410 m³
